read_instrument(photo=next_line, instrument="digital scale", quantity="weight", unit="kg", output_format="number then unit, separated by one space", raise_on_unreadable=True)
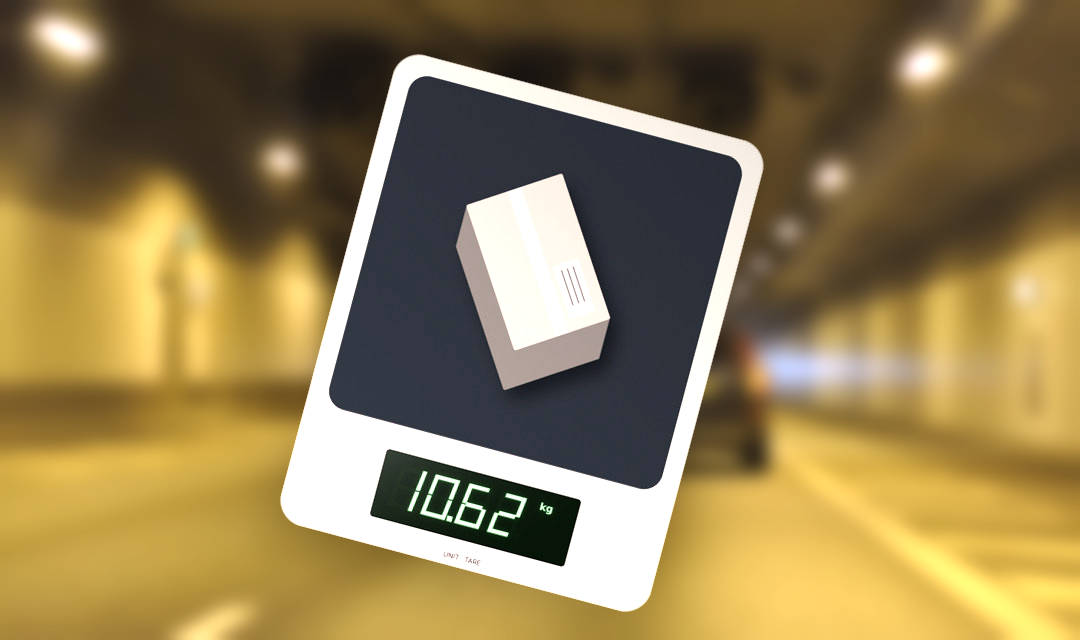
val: 10.62 kg
